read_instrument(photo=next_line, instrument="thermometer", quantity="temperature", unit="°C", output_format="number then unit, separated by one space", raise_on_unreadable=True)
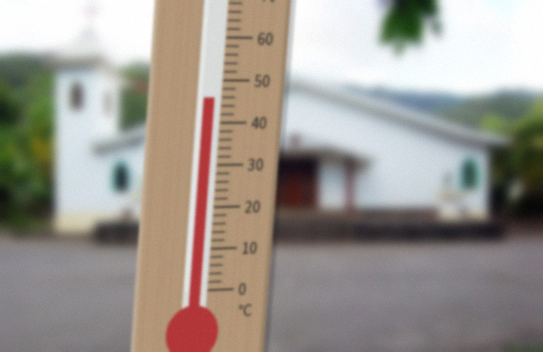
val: 46 °C
